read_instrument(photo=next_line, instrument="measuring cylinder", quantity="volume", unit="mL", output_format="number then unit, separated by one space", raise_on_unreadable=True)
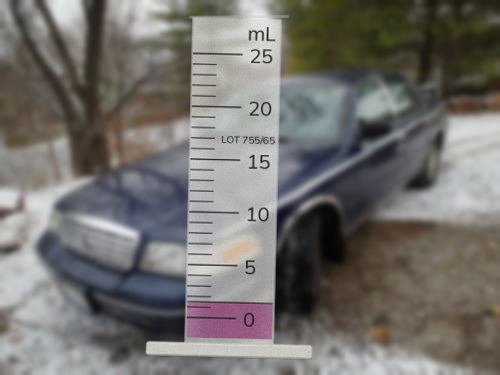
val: 1.5 mL
